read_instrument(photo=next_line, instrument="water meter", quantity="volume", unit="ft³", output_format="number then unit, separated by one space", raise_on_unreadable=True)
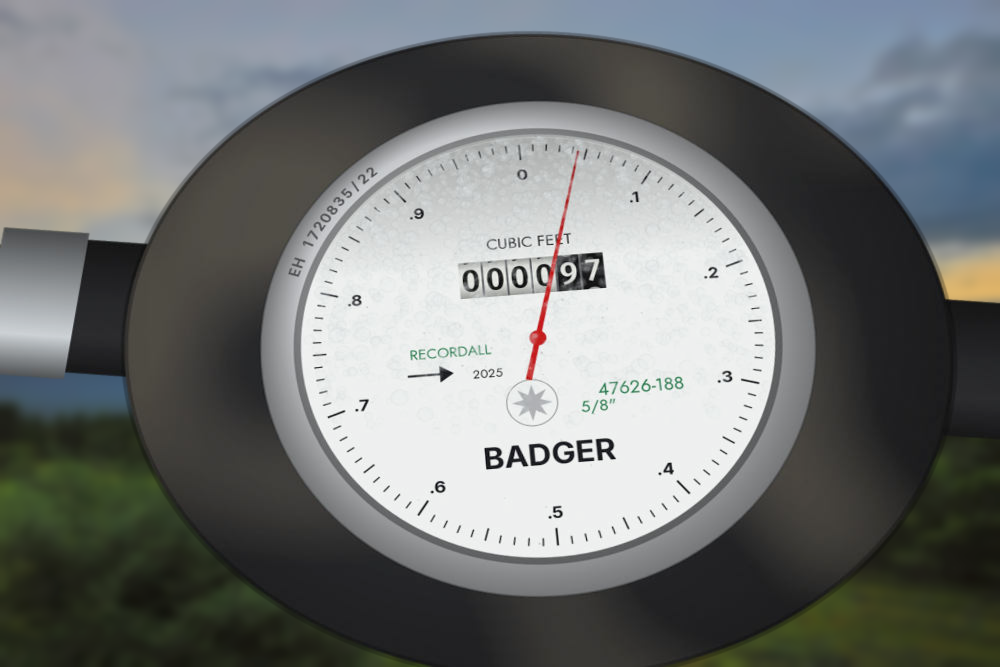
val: 97.04 ft³
